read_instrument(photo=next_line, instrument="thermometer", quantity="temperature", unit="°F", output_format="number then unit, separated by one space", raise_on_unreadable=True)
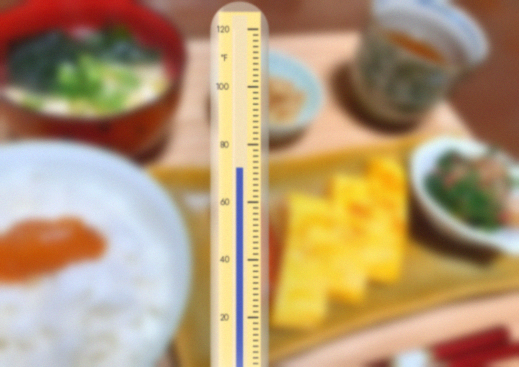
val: 72 °F
